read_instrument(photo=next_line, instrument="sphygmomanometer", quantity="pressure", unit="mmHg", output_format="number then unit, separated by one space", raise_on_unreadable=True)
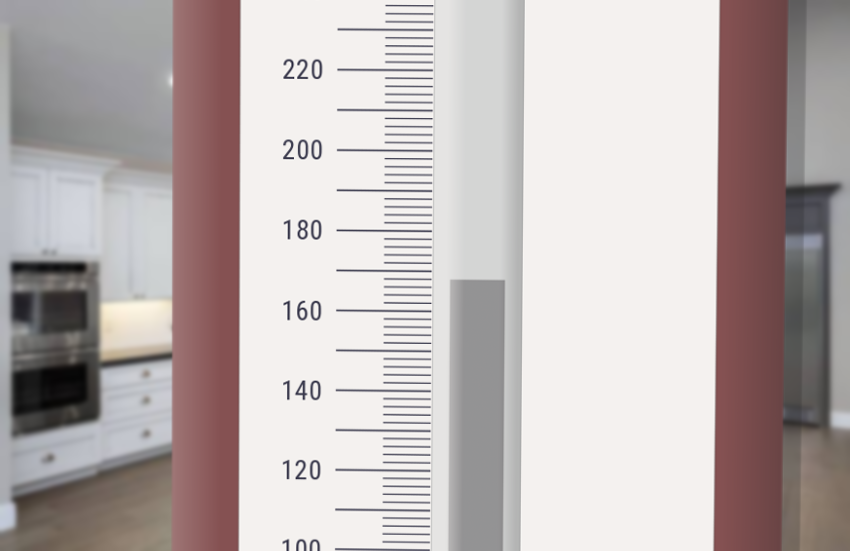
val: 168 mmHg
